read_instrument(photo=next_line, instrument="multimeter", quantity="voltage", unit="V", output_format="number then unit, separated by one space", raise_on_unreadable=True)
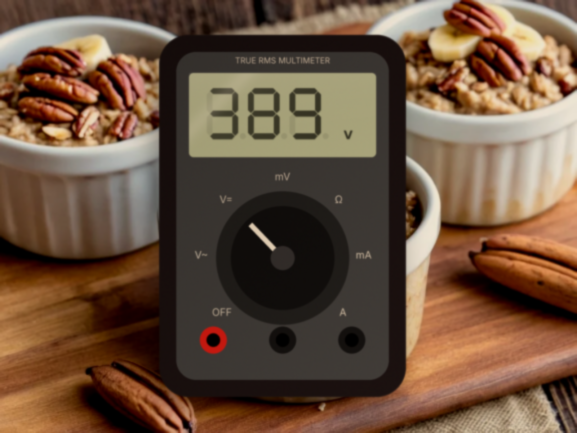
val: 389 V
